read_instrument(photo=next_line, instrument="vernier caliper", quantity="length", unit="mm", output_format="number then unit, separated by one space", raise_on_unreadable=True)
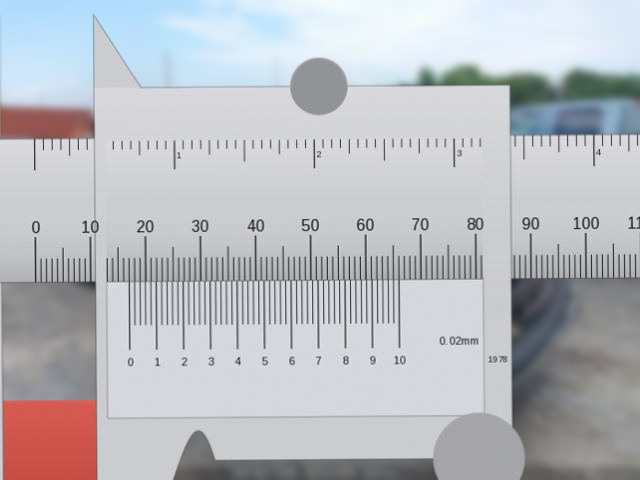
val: 17.0 mm
